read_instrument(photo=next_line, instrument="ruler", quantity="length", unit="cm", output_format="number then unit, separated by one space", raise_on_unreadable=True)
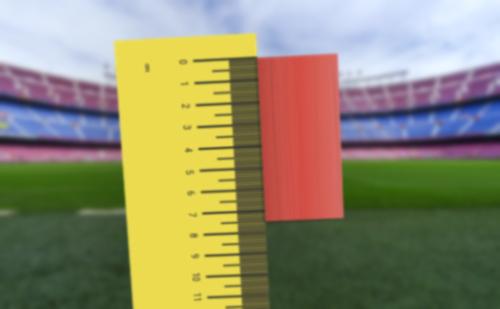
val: 7.5 cm
